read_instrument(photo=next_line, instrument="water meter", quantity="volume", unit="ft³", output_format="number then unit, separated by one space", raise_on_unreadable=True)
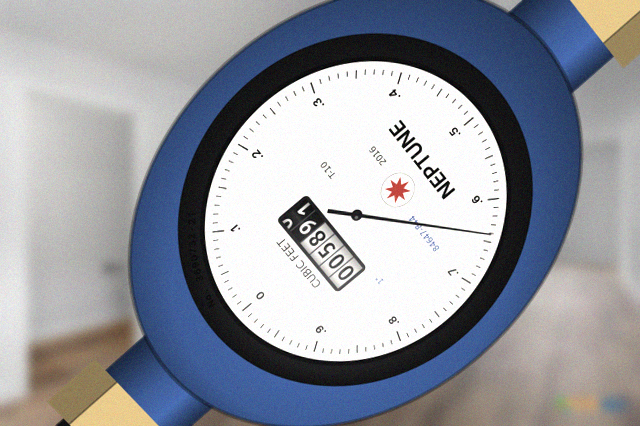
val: 5890.64 ft³
